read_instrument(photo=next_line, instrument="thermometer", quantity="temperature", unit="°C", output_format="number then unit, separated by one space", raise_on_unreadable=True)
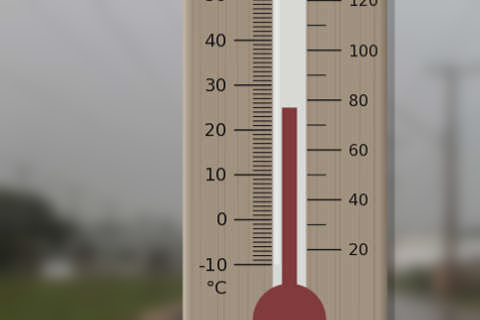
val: 25 °C
